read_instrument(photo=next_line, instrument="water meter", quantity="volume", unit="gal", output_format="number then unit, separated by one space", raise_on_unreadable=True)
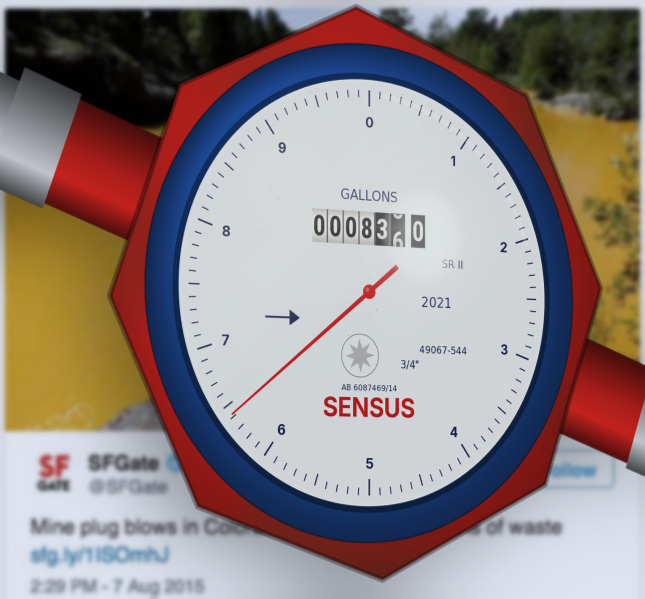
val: 8356.4 gal
